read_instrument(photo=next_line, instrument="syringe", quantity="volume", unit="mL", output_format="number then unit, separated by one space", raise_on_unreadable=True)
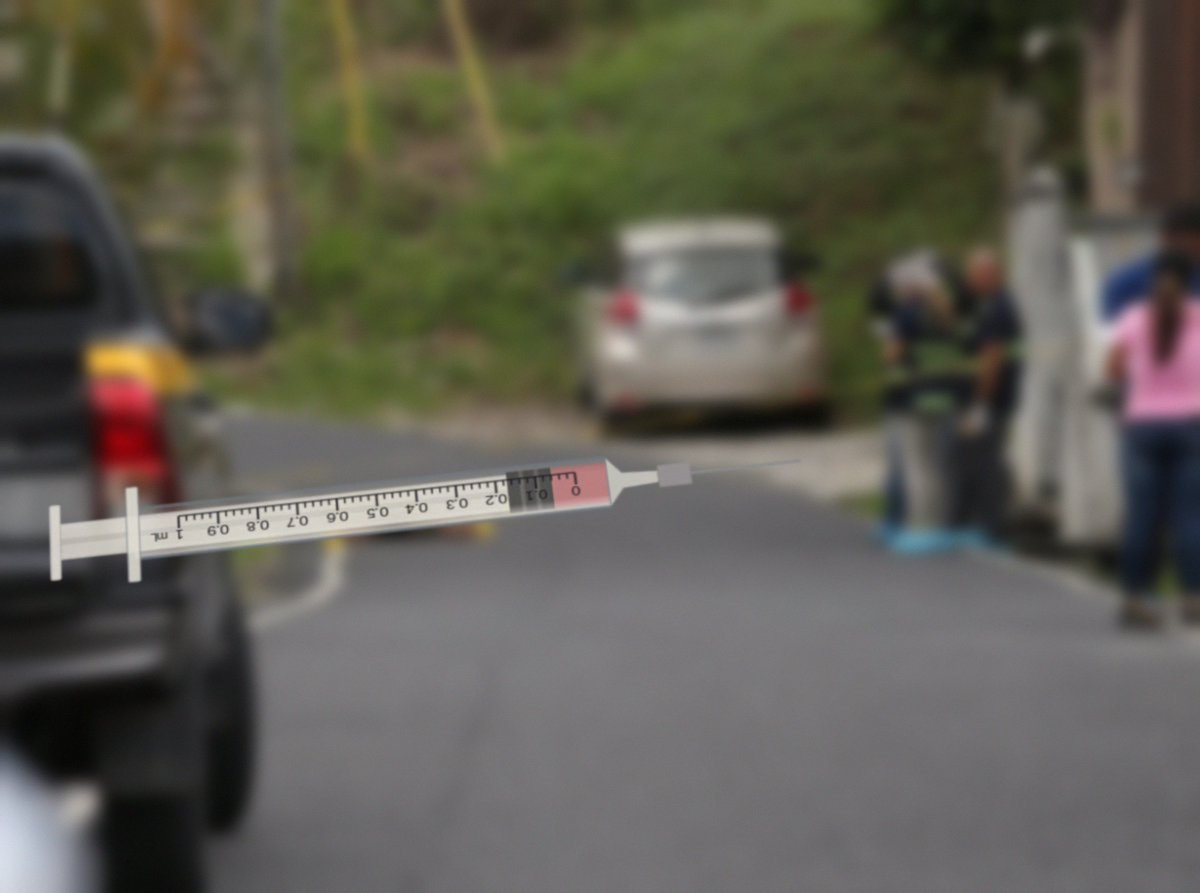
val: 0.06 mL
